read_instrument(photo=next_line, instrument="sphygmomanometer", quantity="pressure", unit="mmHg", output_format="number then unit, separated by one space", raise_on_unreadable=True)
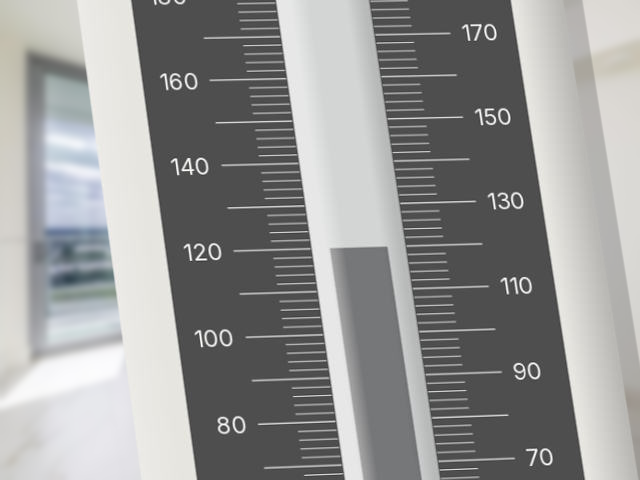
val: 120 mmHg
